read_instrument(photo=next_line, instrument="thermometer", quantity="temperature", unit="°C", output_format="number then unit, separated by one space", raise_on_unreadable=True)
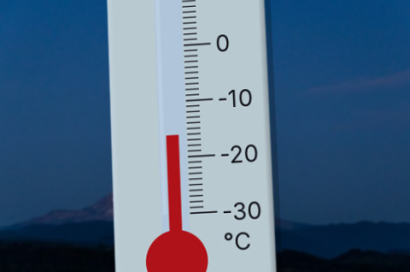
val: -16 °C
